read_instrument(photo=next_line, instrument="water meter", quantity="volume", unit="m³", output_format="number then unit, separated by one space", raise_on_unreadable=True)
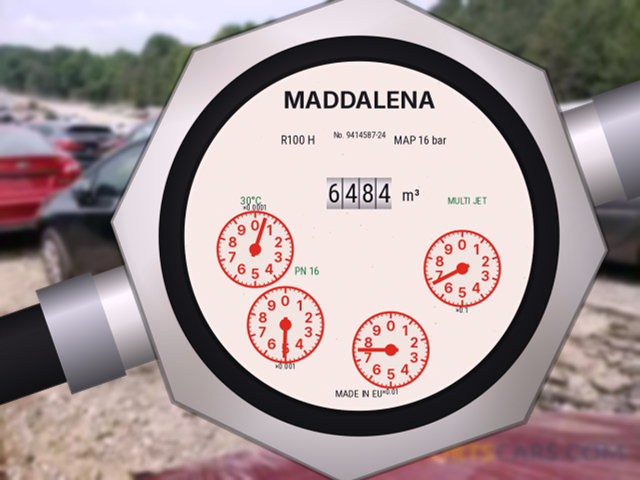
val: 6484.6750 m³
